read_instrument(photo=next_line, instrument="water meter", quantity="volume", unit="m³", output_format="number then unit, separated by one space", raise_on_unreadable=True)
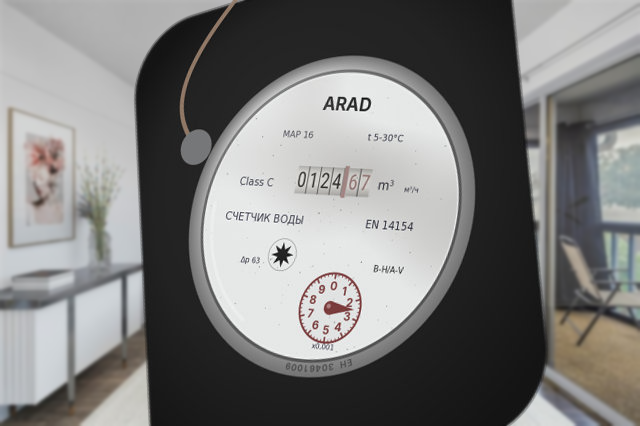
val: 124.672 m³
